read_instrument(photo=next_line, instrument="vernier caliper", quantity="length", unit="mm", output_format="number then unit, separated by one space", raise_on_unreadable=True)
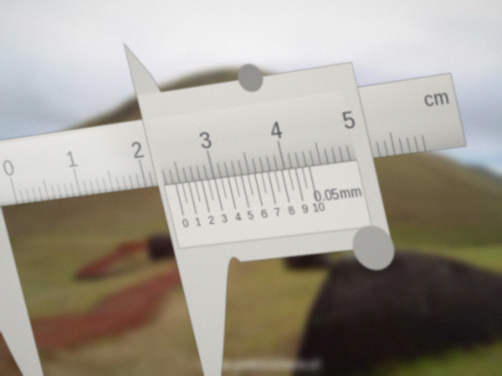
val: 24.4 mm
